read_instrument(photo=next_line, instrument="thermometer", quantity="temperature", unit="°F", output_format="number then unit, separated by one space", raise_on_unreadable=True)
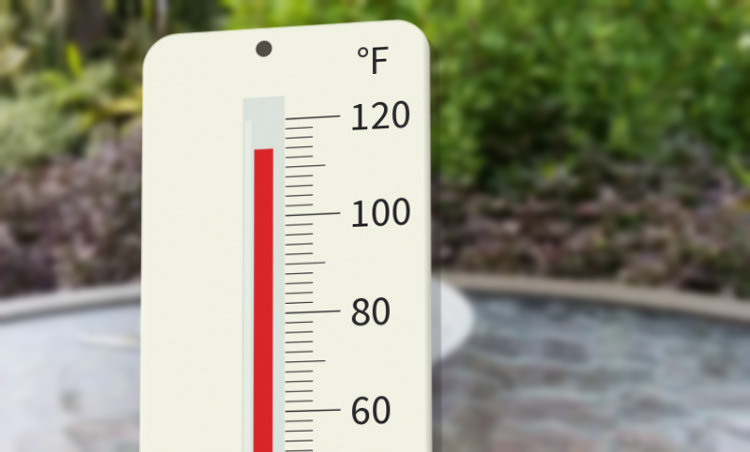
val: 114 °F
